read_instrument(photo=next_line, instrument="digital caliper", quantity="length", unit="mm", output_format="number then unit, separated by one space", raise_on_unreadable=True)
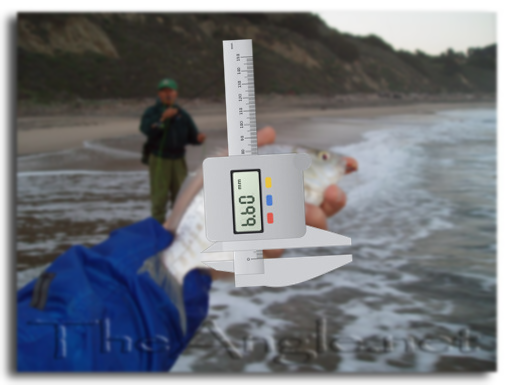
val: 6.60 mm
